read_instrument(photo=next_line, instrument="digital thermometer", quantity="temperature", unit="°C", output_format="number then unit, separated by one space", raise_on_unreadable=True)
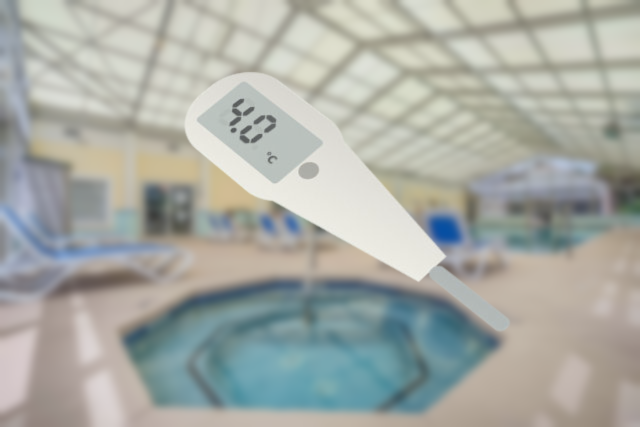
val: 4.0 °C
